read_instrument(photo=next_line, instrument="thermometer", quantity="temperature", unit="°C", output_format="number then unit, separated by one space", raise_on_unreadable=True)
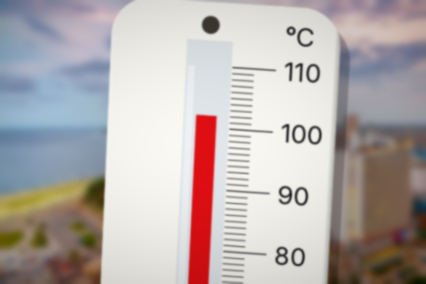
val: 102 °C
